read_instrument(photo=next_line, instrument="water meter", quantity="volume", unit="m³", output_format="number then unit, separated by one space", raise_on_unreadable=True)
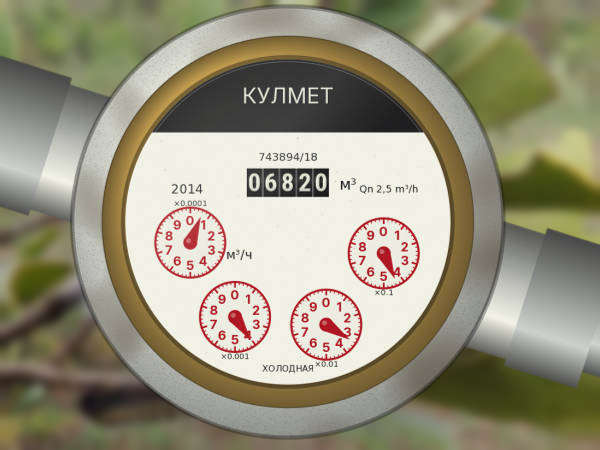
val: 6820.4340 m³
